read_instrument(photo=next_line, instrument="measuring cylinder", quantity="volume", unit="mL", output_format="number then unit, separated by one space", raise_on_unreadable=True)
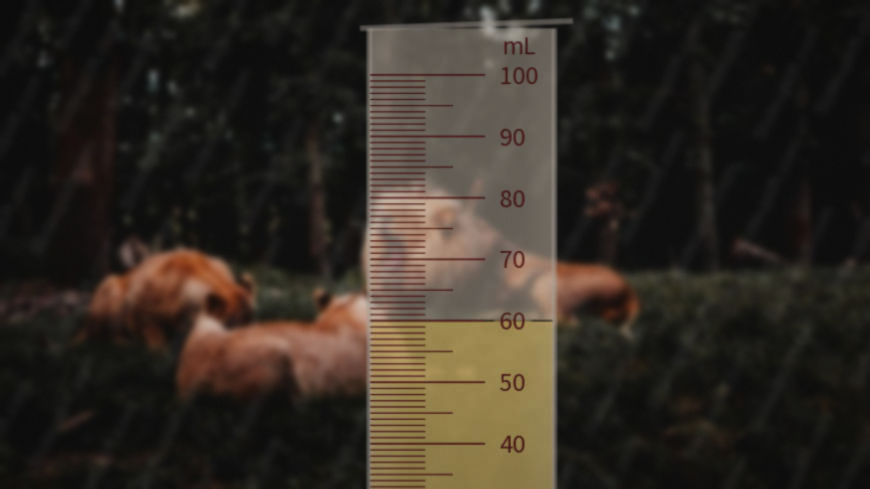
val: 60 mL
